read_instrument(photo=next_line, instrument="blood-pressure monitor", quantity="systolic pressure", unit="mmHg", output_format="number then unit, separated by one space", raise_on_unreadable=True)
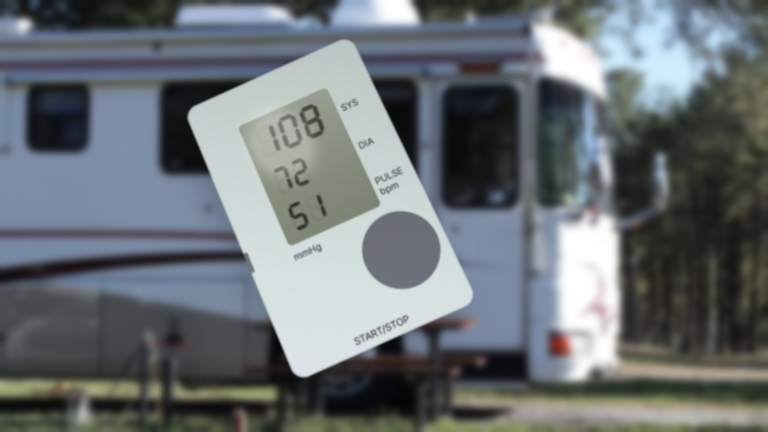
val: 108 mmHg
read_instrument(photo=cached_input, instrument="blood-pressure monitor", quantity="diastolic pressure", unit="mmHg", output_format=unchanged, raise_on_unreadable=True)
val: 72 mmHg
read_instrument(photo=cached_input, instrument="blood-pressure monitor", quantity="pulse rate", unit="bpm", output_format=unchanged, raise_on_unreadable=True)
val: 51 bpm
